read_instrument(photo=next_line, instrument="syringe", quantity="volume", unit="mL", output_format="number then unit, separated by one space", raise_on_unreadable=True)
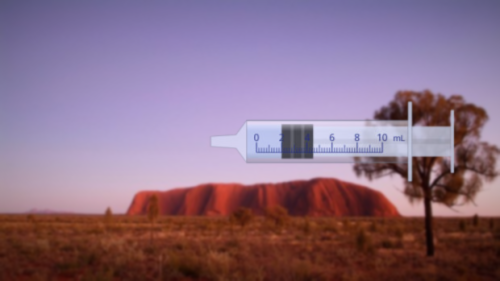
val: 2 mL
